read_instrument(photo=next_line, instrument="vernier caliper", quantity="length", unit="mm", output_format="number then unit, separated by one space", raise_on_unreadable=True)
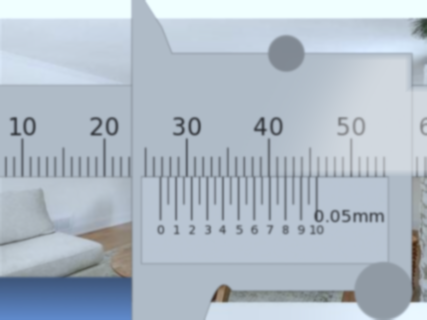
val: 26.8 mm
